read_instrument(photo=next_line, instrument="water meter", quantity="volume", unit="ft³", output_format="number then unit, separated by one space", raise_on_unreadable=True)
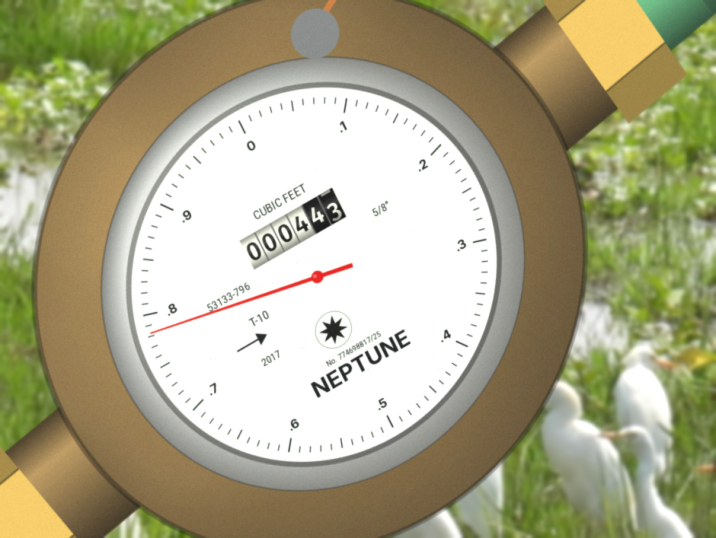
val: 442.78 ft³
